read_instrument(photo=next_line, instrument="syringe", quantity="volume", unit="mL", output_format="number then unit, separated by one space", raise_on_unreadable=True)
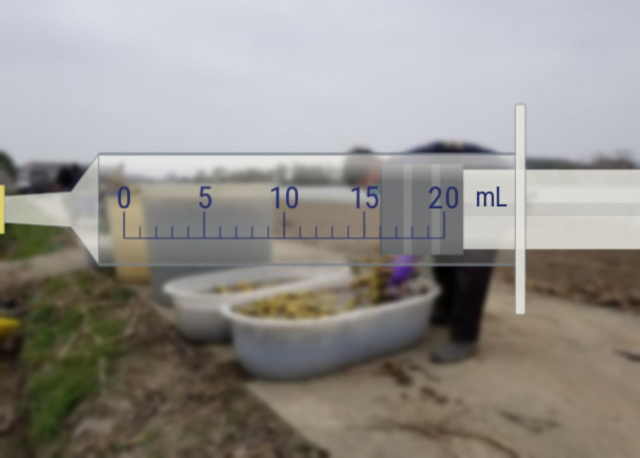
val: 16 mL
